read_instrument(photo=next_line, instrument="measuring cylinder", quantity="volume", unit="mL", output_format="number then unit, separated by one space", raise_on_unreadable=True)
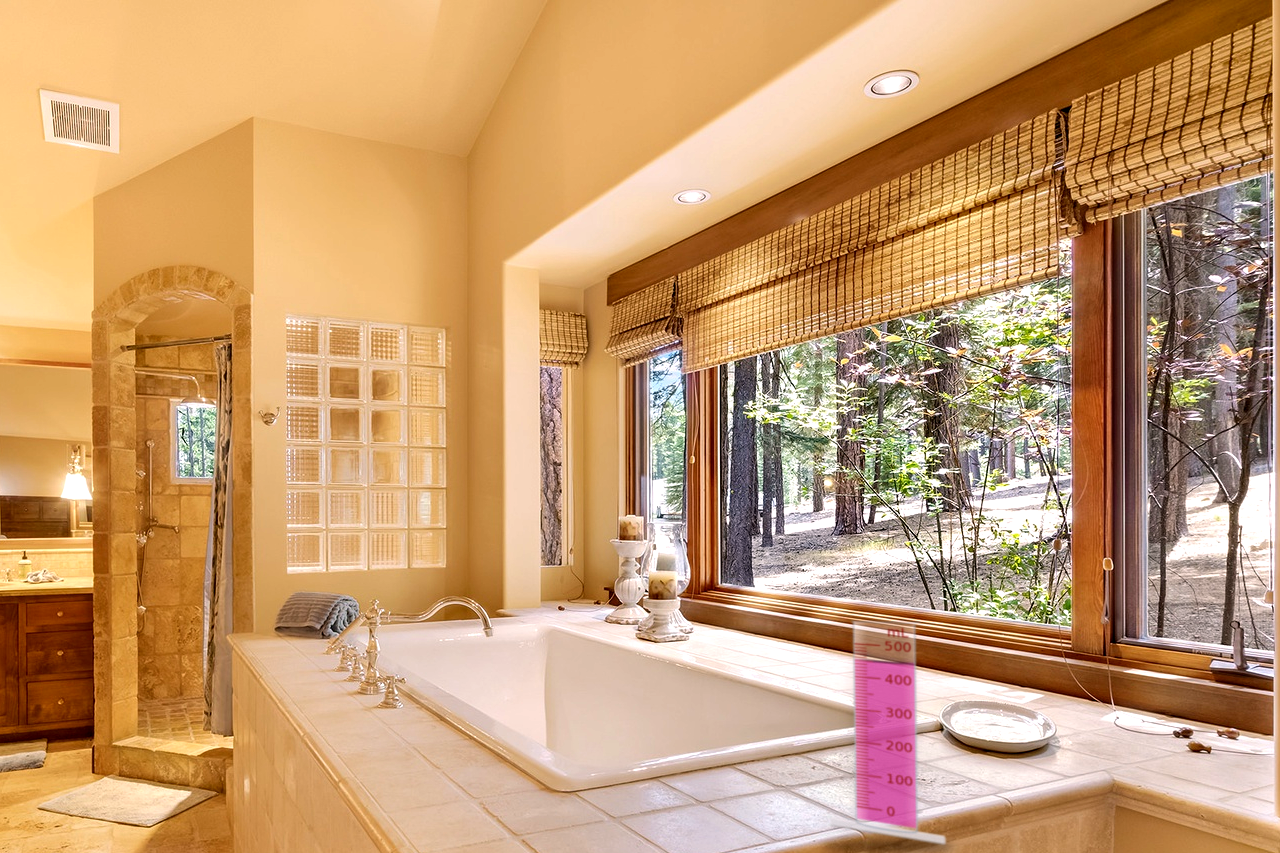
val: 450 mL
